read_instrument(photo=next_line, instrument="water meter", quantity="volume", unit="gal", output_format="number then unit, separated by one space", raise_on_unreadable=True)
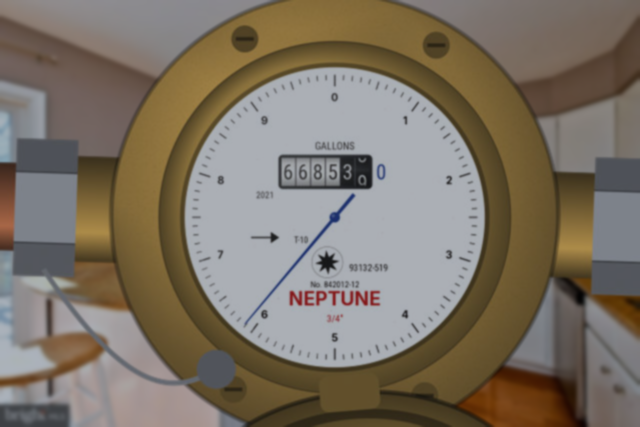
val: 6685386.1 gal
